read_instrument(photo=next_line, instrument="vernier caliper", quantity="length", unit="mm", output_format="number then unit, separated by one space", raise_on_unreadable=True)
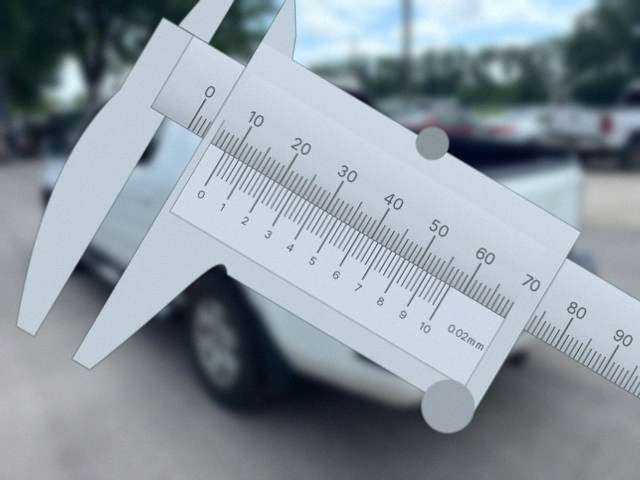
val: 8.2 mm
